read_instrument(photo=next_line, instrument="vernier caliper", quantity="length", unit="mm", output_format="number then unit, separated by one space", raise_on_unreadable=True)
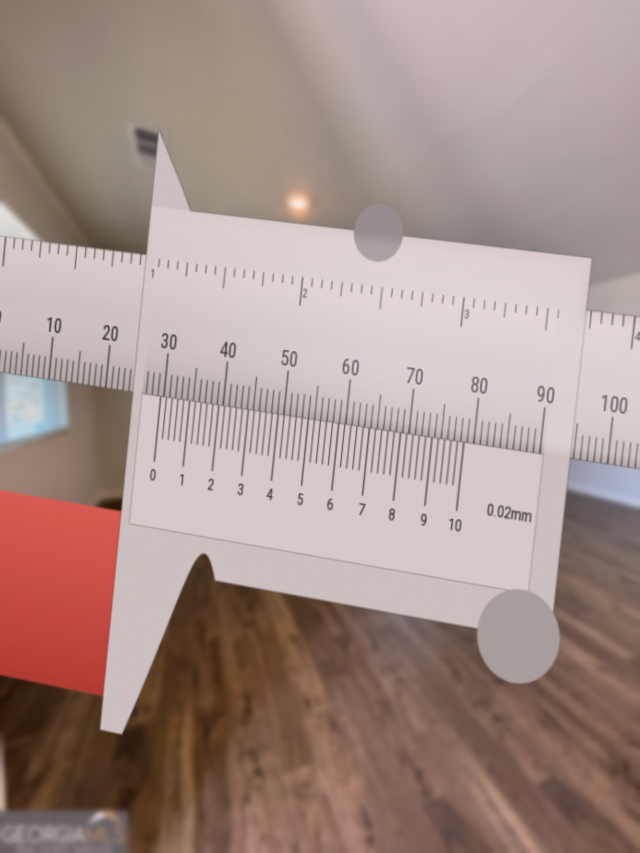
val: 29.5 mm
